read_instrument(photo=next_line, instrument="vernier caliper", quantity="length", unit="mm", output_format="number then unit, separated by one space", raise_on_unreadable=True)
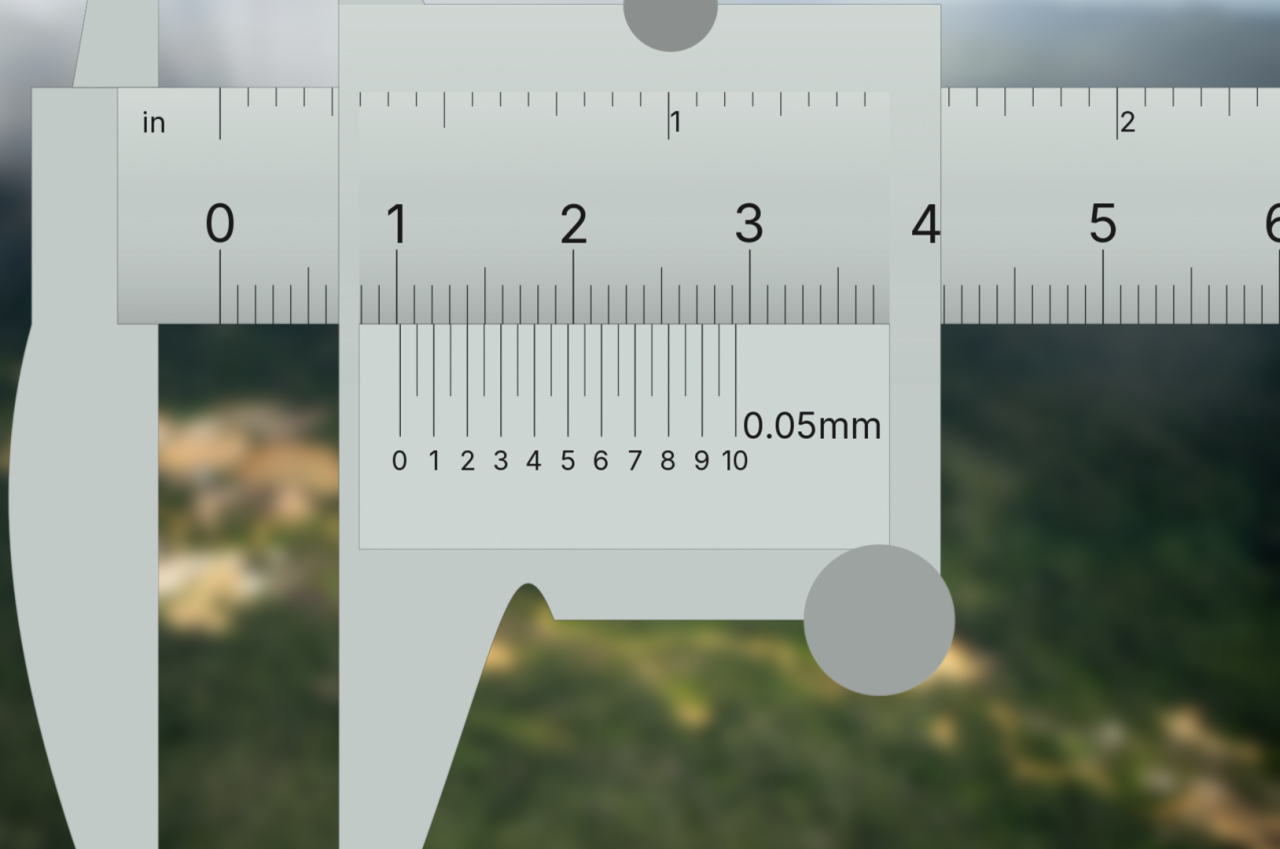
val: 10.2 mm
